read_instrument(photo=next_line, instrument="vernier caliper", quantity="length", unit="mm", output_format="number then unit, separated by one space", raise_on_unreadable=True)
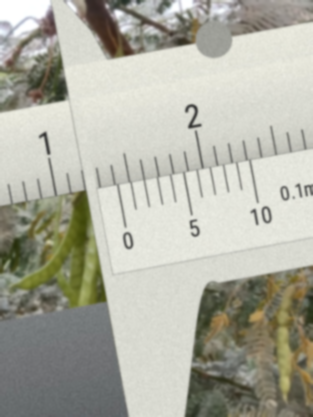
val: 14.2 mm
